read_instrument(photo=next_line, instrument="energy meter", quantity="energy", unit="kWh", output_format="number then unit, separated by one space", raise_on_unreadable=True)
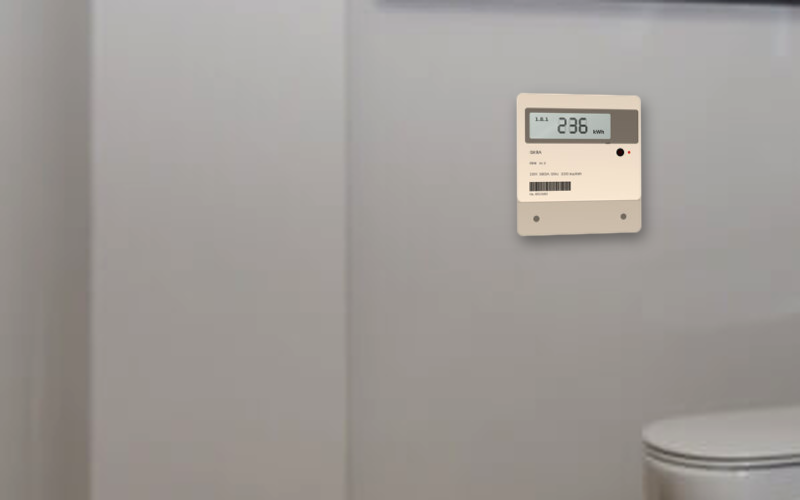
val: 236 kWh
